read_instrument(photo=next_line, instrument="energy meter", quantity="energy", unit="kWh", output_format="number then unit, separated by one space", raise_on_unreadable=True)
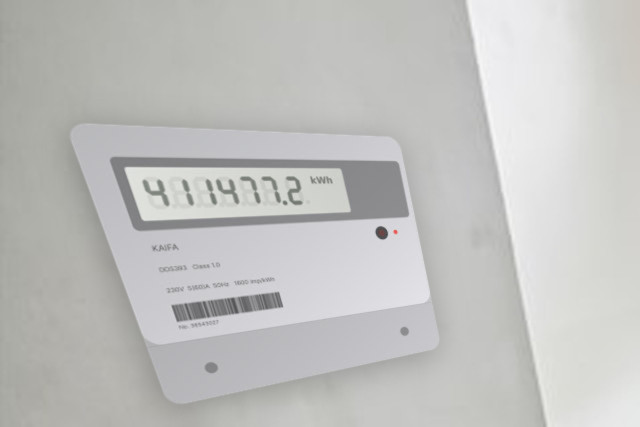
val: 411477.2 kWh
